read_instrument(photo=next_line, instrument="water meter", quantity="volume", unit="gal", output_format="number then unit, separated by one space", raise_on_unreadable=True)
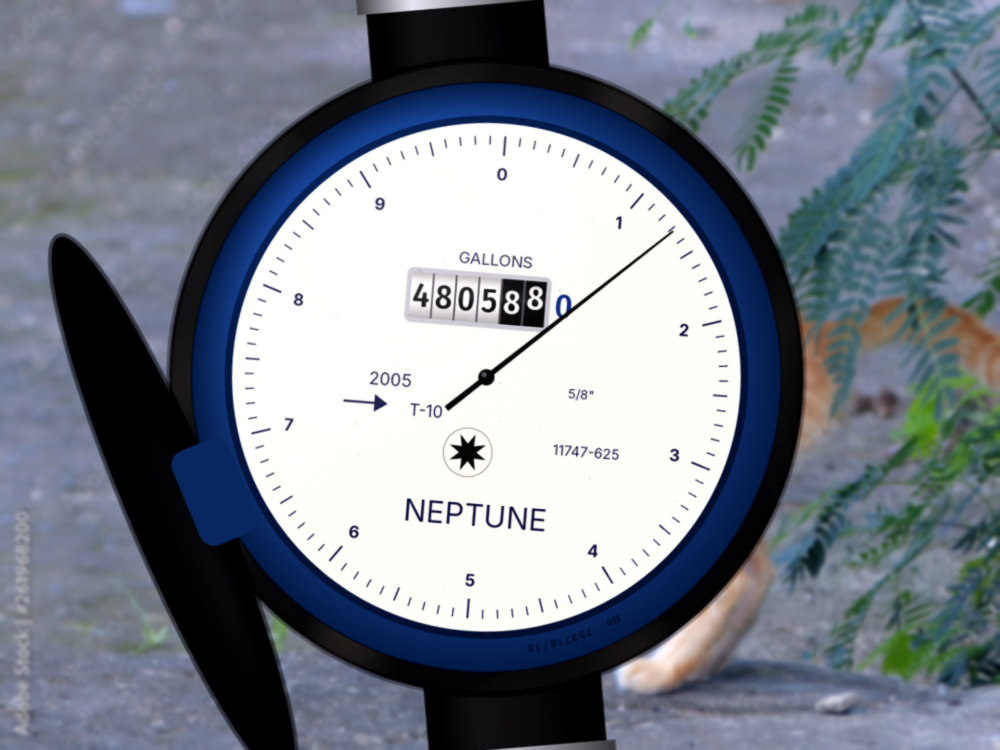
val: 4805881.3 gal
